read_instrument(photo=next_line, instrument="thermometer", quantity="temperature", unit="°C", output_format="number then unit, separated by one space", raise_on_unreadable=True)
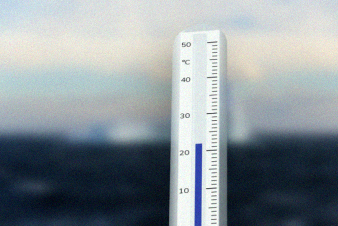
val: 22 °C
